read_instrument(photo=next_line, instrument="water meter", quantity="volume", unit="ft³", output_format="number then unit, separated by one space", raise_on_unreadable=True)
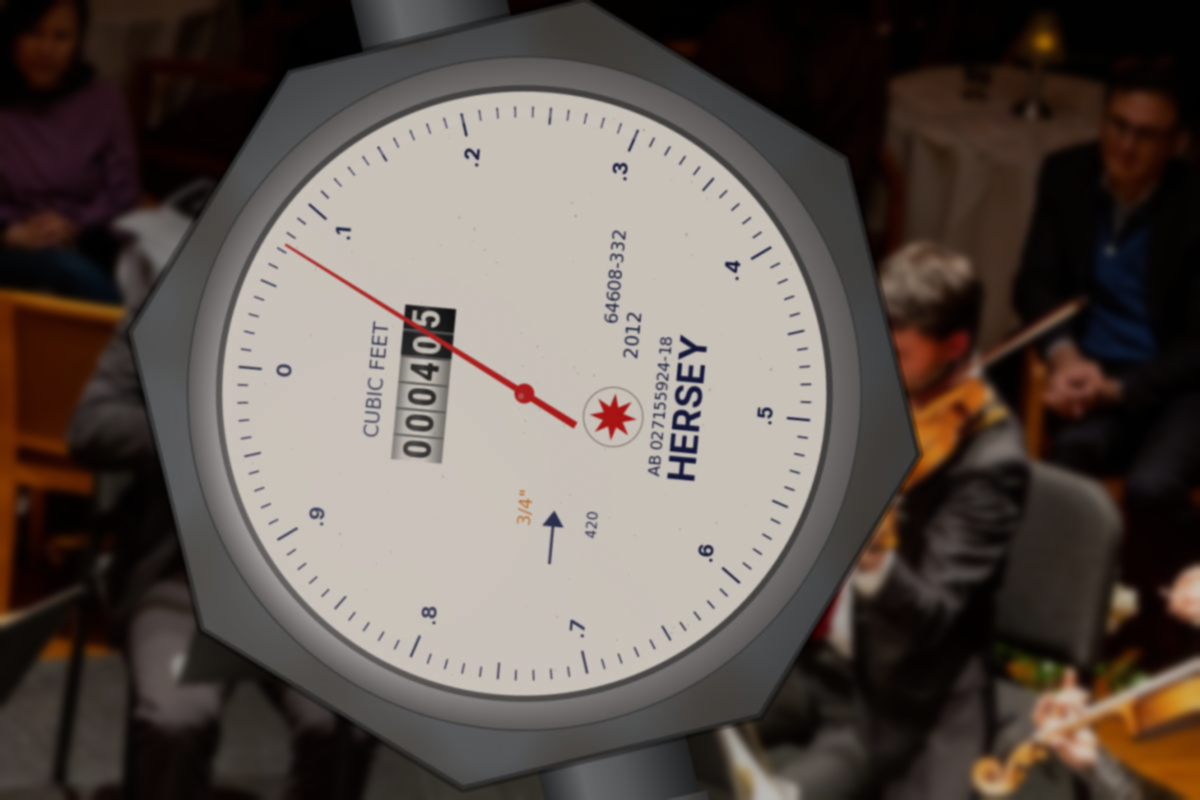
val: 405.07 ft³
